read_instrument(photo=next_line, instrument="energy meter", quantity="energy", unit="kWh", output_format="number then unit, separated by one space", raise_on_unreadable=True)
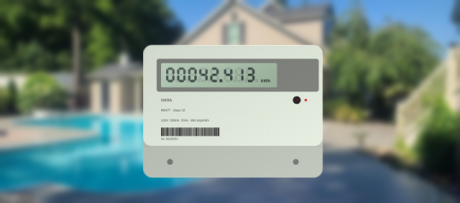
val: 42.413 kWh
